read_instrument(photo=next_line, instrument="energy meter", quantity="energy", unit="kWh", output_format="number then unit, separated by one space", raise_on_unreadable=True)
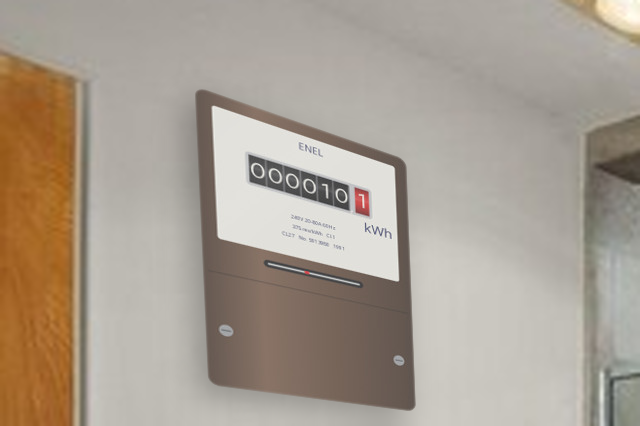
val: 10.1 kWh
